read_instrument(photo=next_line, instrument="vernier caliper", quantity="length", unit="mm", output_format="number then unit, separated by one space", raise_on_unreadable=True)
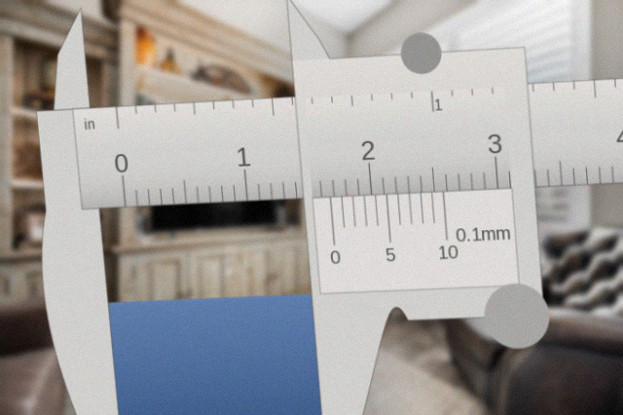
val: 16.7 mm
